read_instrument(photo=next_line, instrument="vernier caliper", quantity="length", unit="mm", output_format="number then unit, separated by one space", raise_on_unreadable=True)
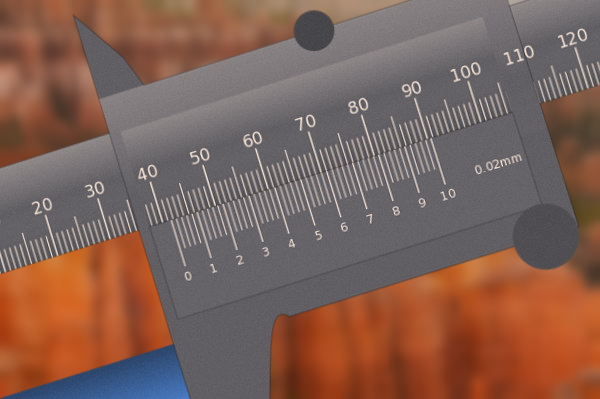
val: 41.6 mm
